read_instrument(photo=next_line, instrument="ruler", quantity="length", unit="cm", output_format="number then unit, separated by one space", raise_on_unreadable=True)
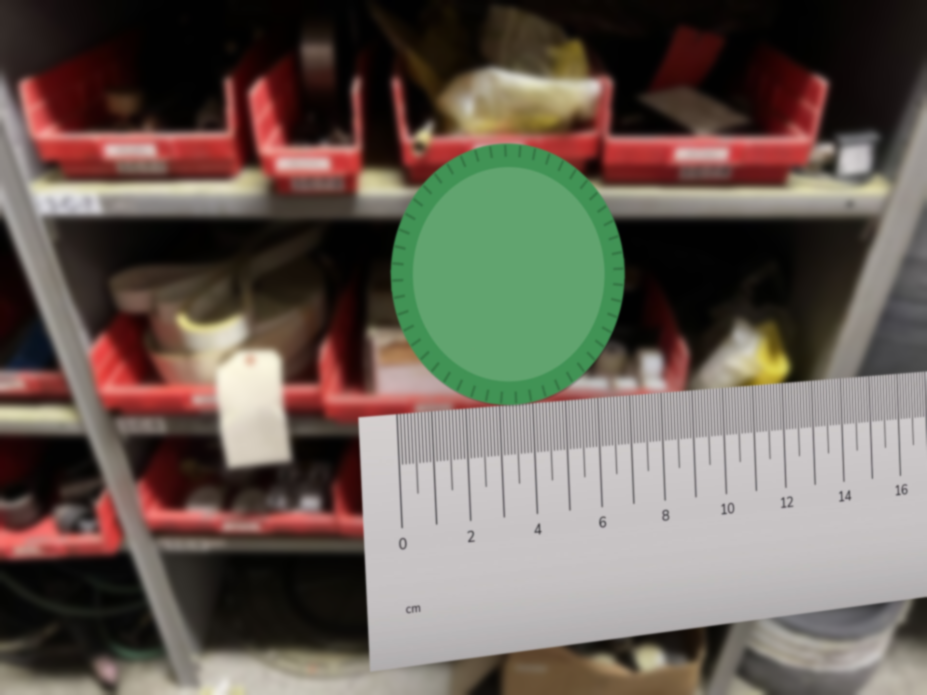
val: 7 cm
